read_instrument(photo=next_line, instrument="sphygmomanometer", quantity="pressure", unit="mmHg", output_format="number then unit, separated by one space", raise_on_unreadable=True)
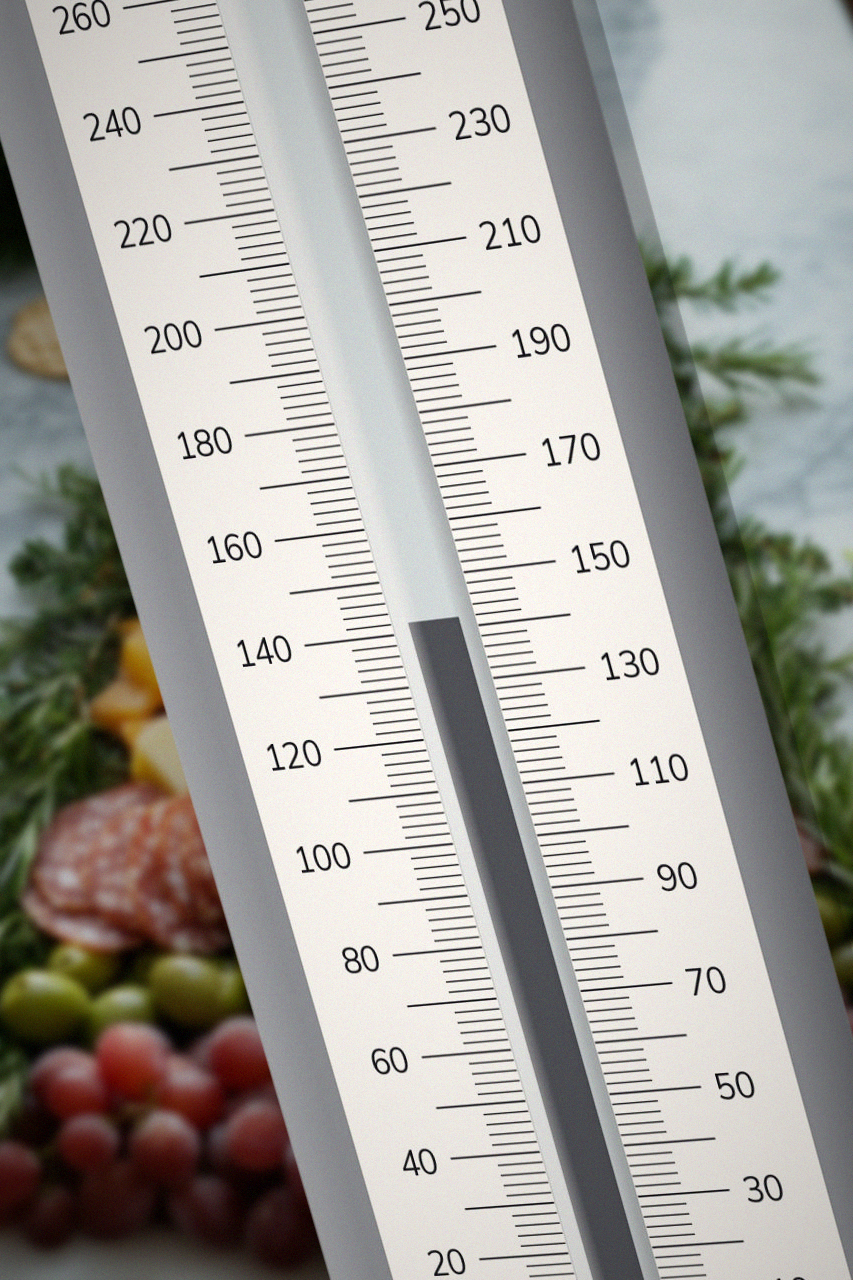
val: 142 mmHg
